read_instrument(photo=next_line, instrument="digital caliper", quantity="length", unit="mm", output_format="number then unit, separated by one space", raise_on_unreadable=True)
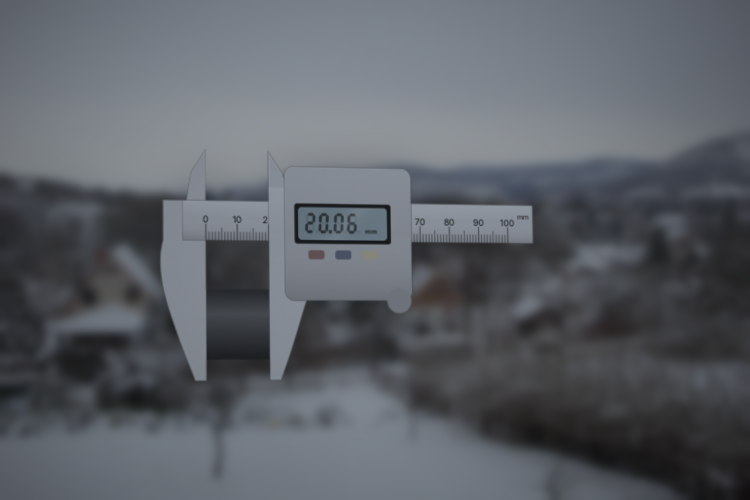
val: 20.06 mm
